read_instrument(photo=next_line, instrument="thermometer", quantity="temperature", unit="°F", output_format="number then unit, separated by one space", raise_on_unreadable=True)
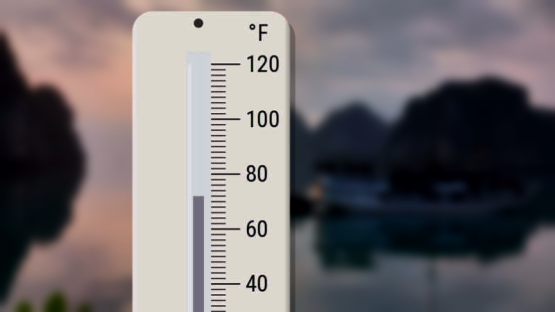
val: 72 °F
